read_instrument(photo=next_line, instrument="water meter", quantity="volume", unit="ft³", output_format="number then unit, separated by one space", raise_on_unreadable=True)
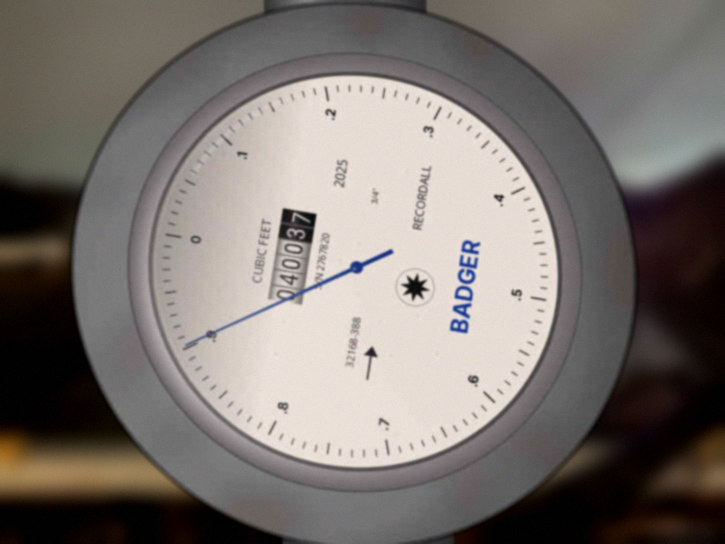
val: 40036.90 ft³
